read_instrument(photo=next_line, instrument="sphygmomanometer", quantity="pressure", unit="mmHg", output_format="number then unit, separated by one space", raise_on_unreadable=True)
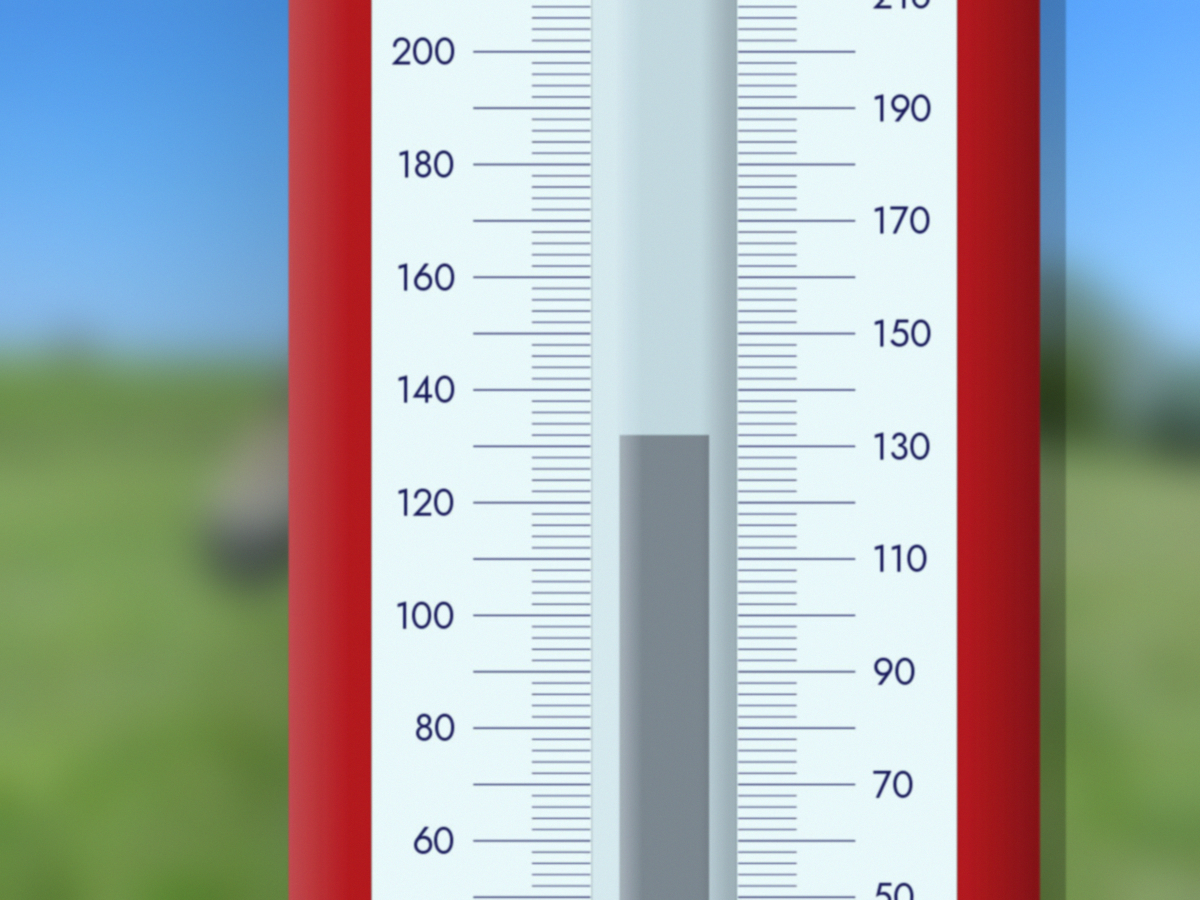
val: 132 mmHg
